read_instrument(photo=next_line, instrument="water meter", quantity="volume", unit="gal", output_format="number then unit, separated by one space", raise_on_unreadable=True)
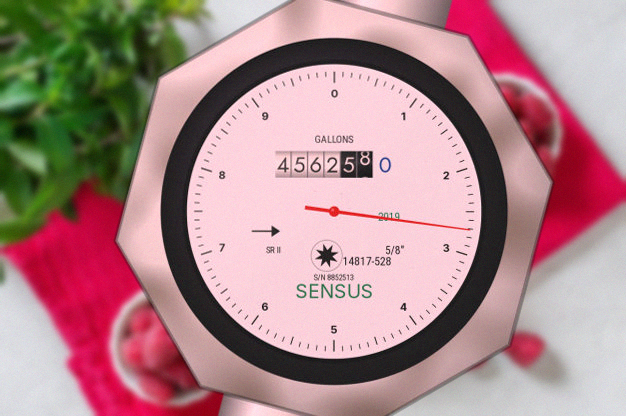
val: 4562582.7 gal
